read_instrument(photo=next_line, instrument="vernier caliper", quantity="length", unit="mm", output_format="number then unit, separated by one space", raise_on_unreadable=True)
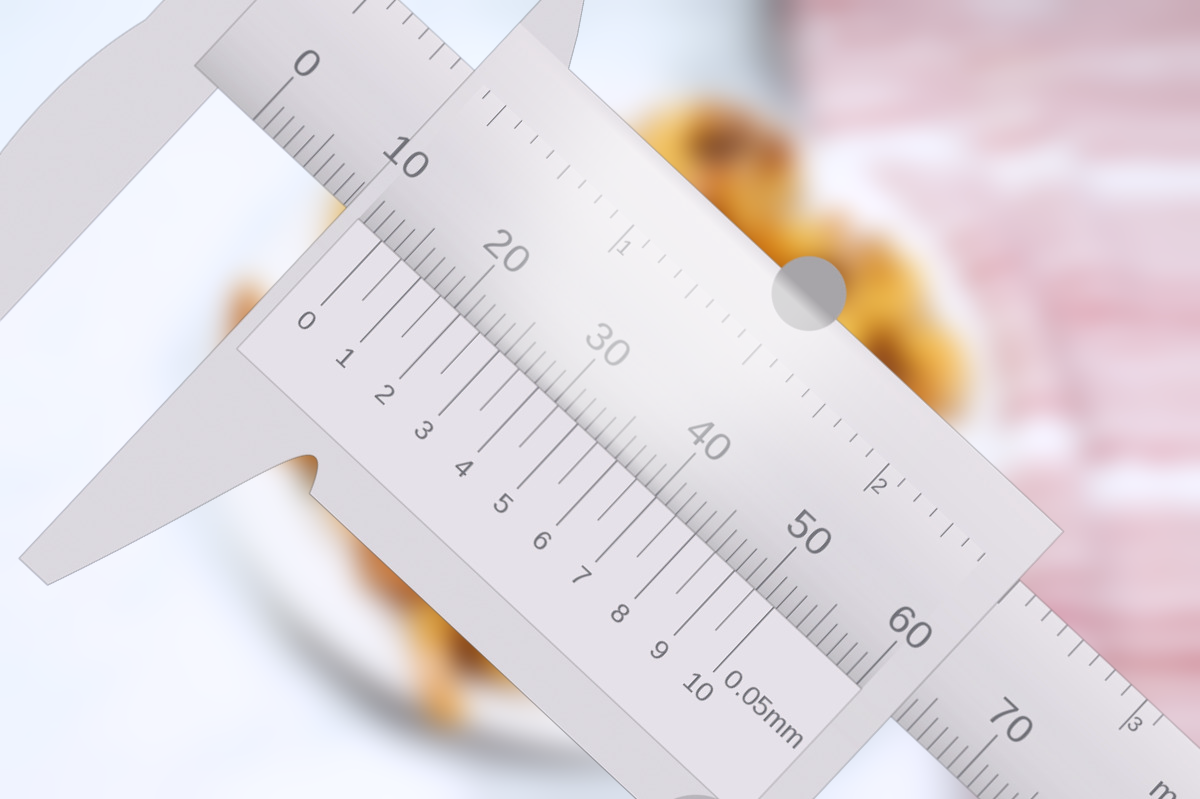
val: 12.8 mm
